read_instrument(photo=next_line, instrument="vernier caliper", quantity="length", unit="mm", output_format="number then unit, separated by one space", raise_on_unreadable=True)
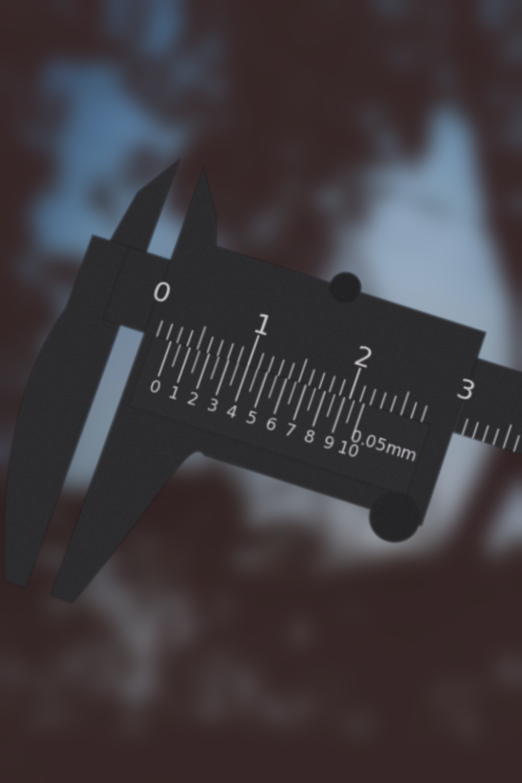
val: 2.4 mm
